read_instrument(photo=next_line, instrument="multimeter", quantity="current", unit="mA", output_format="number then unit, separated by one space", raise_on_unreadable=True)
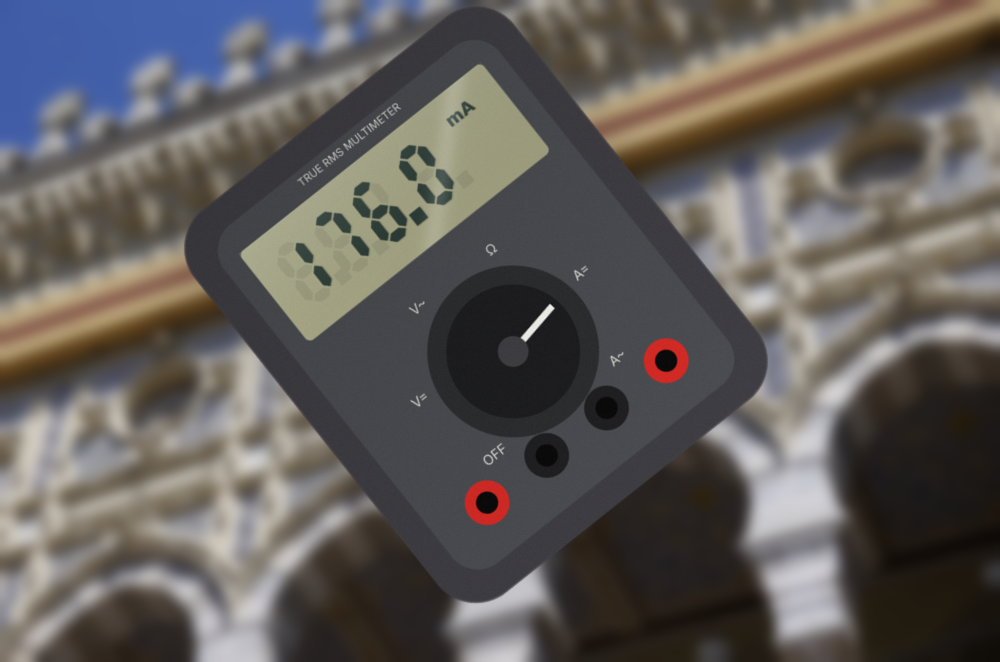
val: 176.0 mA
